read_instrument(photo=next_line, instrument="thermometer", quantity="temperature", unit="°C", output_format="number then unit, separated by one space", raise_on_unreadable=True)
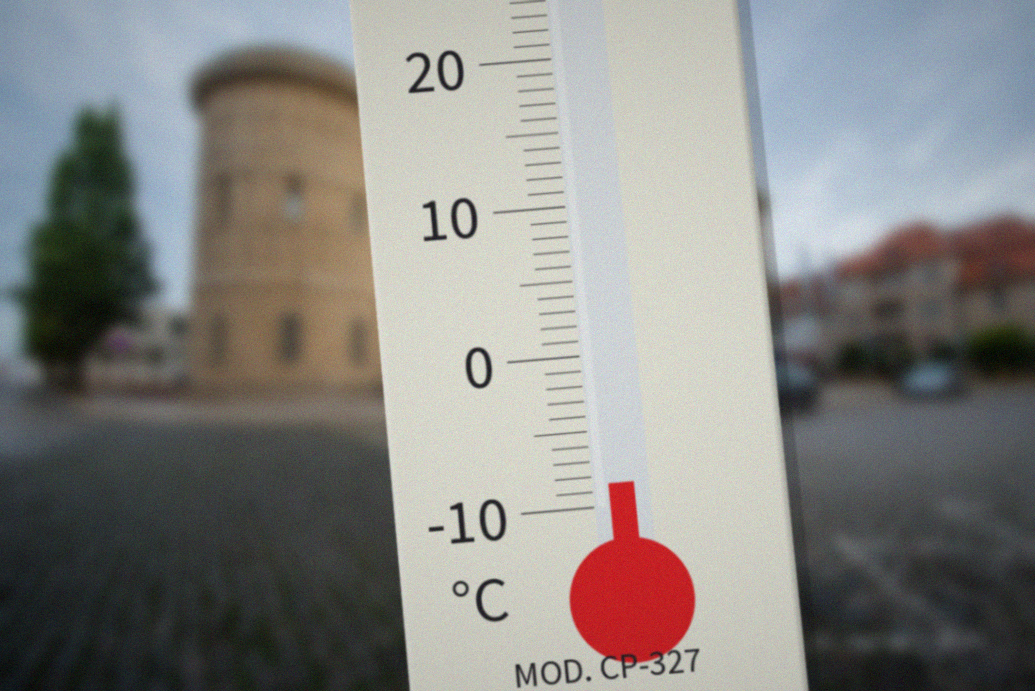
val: -8.5 °C
